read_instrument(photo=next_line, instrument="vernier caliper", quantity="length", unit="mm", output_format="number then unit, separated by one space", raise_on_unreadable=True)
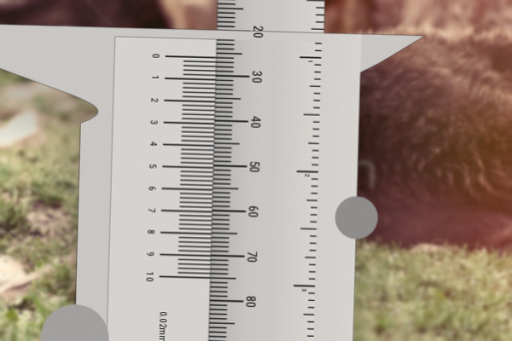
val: 26.0 mm
